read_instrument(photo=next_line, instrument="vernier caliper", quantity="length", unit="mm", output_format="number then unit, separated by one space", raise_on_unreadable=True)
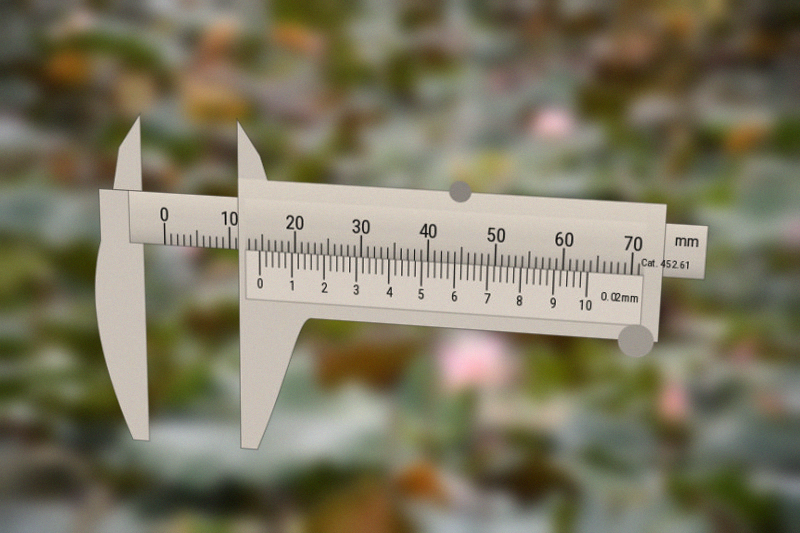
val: 14.6 mm
